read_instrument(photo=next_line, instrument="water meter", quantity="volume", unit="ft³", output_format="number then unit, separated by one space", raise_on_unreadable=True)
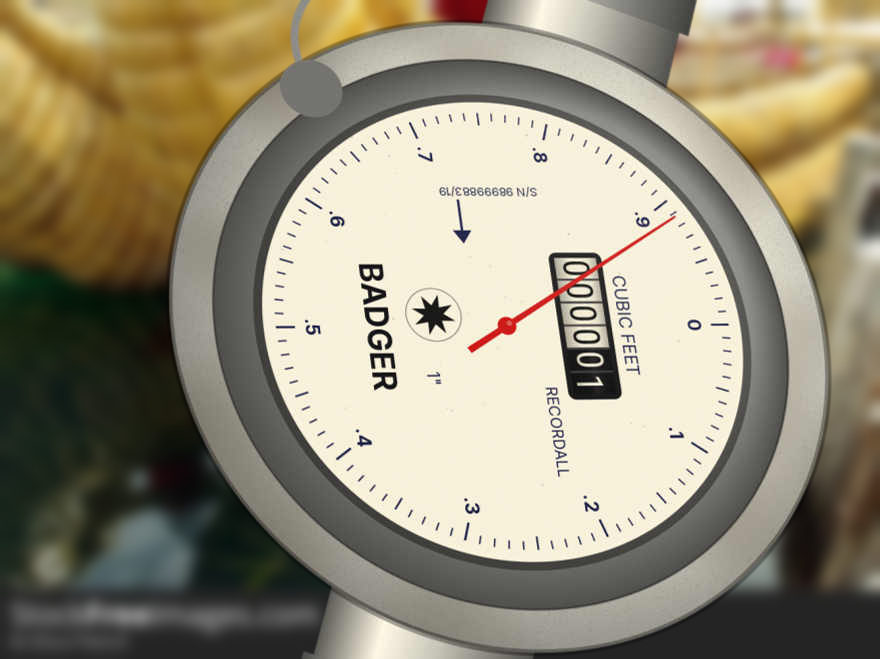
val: 0.91 ft³
